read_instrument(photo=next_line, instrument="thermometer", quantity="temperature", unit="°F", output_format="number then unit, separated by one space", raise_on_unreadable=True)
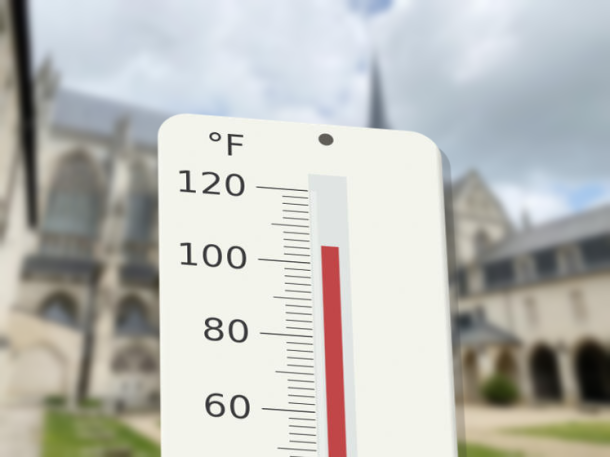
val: 105 °F
